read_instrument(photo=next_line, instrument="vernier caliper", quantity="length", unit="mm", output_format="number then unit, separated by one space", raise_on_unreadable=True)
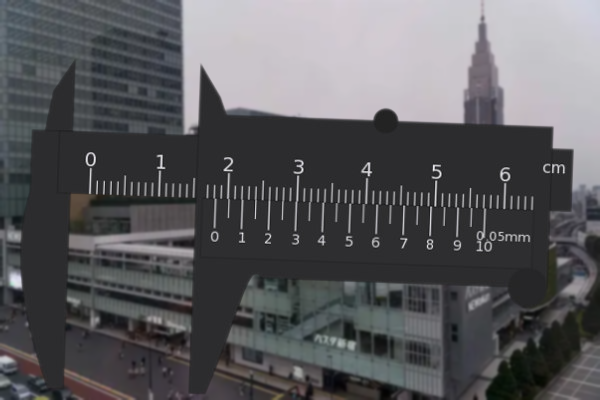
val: 18.2 mm
